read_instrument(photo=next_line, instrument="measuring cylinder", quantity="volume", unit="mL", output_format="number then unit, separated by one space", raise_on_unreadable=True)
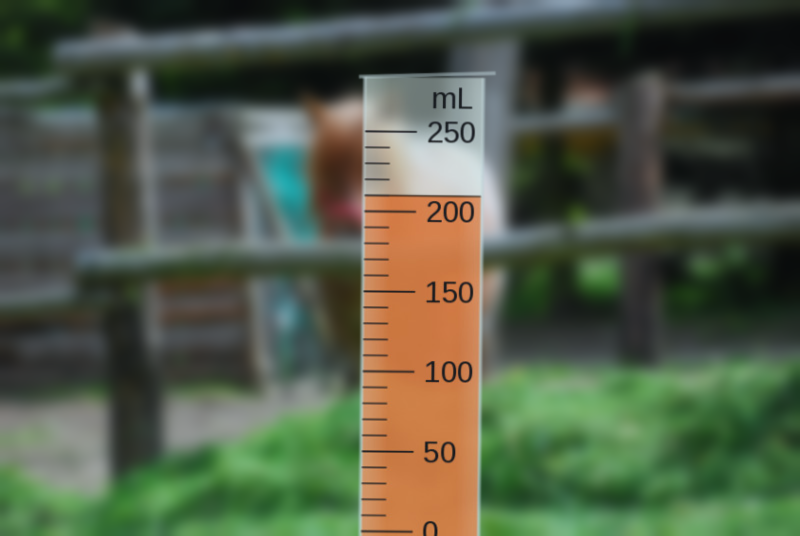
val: 210 mL
